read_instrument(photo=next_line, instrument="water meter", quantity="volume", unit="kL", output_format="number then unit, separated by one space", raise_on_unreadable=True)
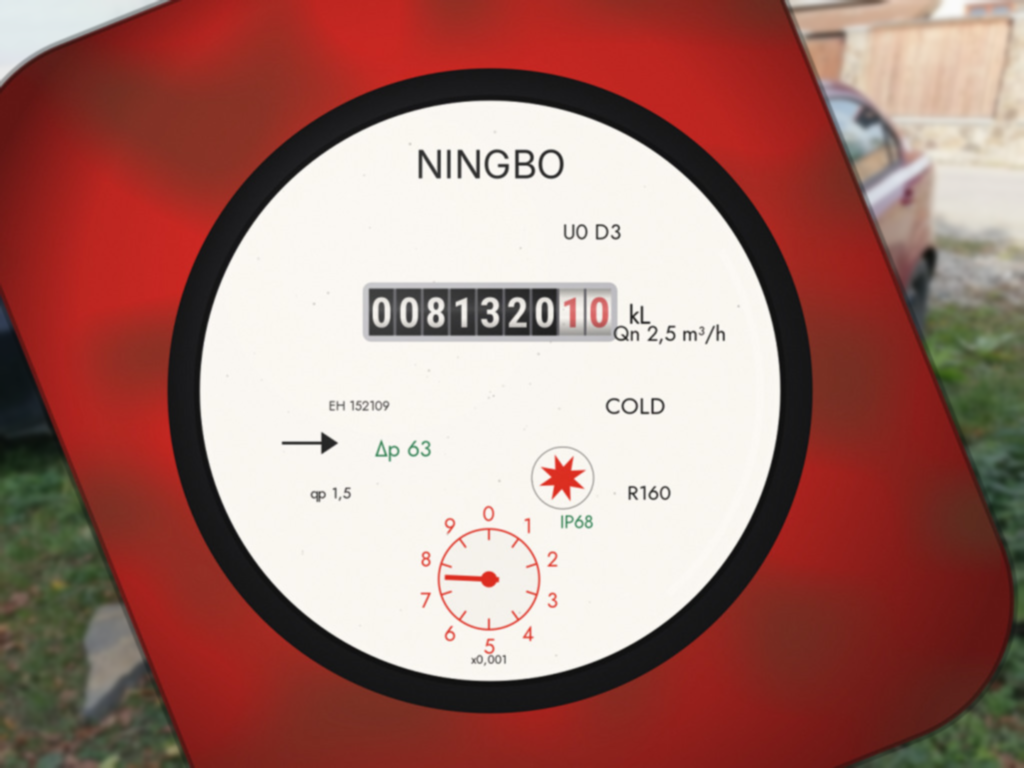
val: 81320.107 kL
